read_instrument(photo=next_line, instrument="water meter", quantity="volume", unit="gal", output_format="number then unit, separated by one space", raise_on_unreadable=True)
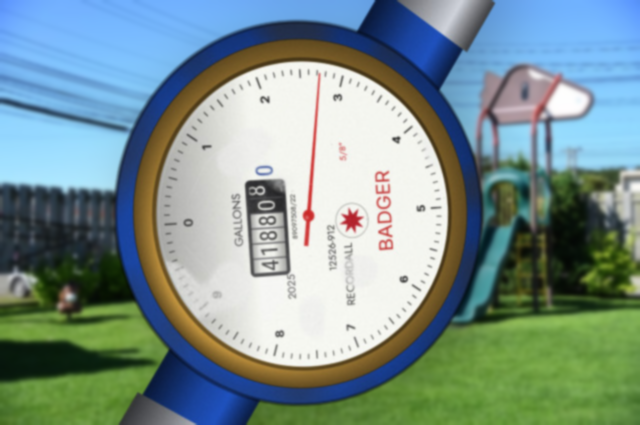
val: 4188082.7 gal
